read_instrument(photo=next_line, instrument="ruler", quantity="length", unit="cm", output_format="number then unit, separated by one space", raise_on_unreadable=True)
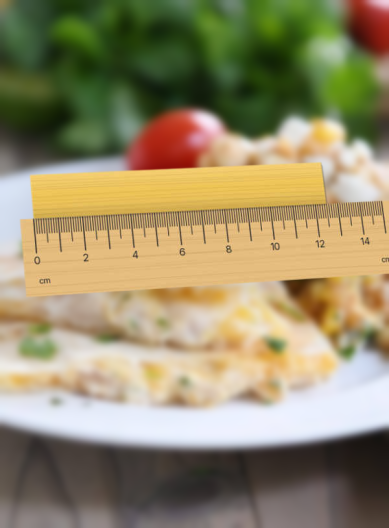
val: 12.5 cm
